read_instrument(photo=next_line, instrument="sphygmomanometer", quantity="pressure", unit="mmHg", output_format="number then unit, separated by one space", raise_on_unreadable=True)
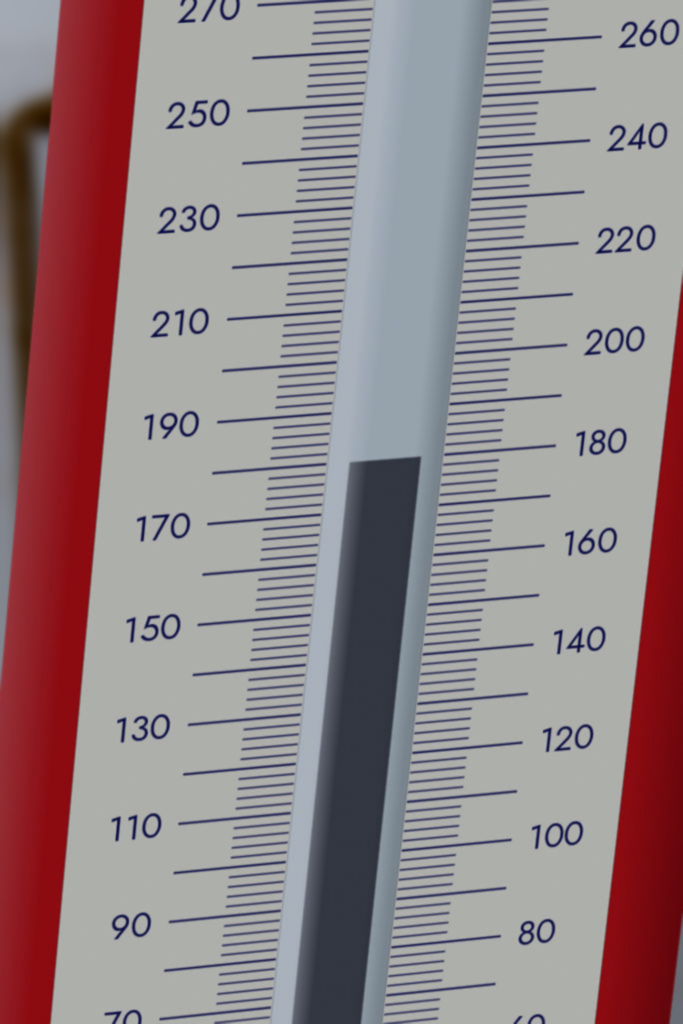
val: 180 mmHg
